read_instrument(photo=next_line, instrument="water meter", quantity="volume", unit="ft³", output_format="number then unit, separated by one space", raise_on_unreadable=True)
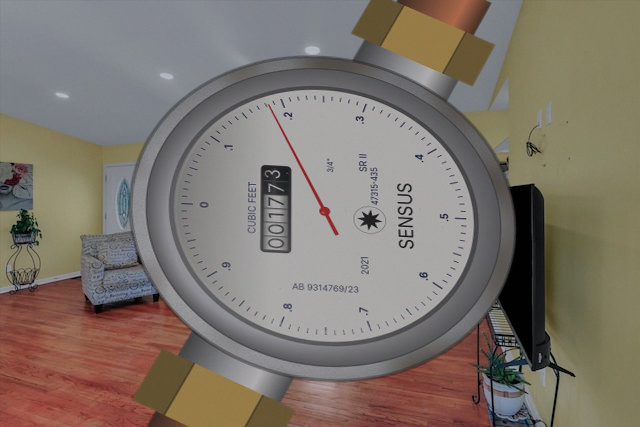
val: 1773.18 ft³
